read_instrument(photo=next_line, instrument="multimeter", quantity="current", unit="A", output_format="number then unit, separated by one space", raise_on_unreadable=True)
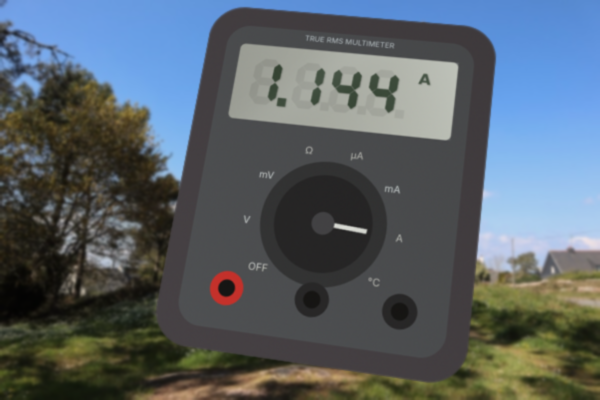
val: 1.144 A
